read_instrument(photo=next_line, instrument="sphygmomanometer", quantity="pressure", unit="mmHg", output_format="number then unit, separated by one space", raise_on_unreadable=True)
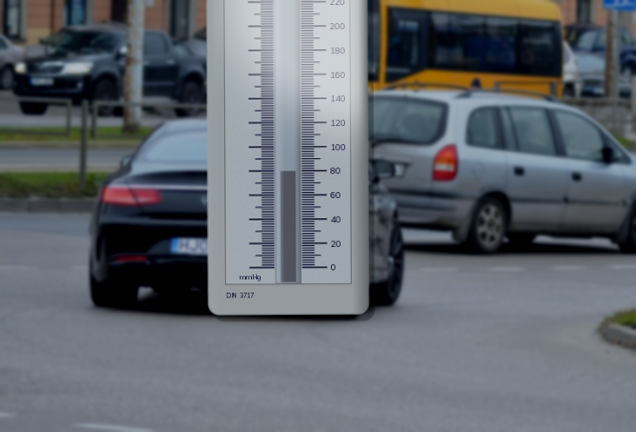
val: 80 mmHg
